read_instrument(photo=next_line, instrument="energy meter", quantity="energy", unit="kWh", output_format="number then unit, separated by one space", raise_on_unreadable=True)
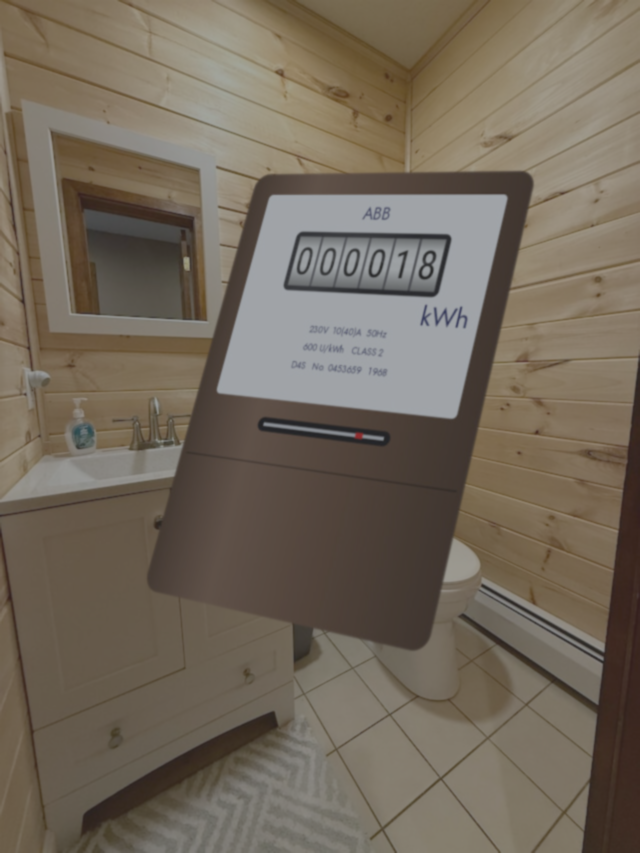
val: 18 kWh
